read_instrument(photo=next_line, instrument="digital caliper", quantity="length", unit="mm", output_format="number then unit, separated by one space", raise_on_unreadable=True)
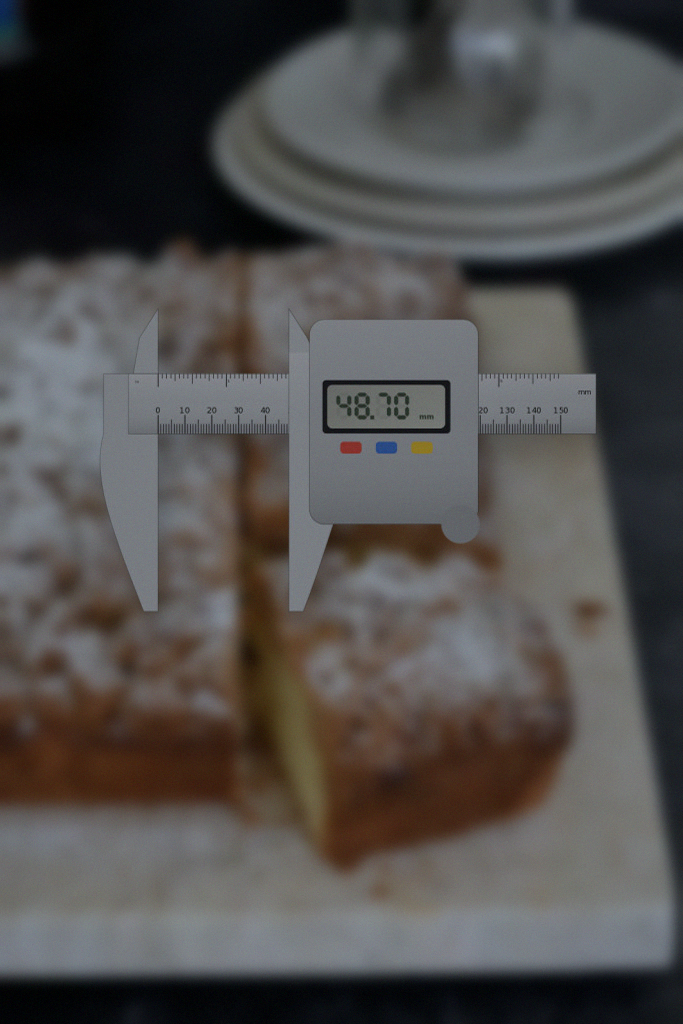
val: 48.70 mm
